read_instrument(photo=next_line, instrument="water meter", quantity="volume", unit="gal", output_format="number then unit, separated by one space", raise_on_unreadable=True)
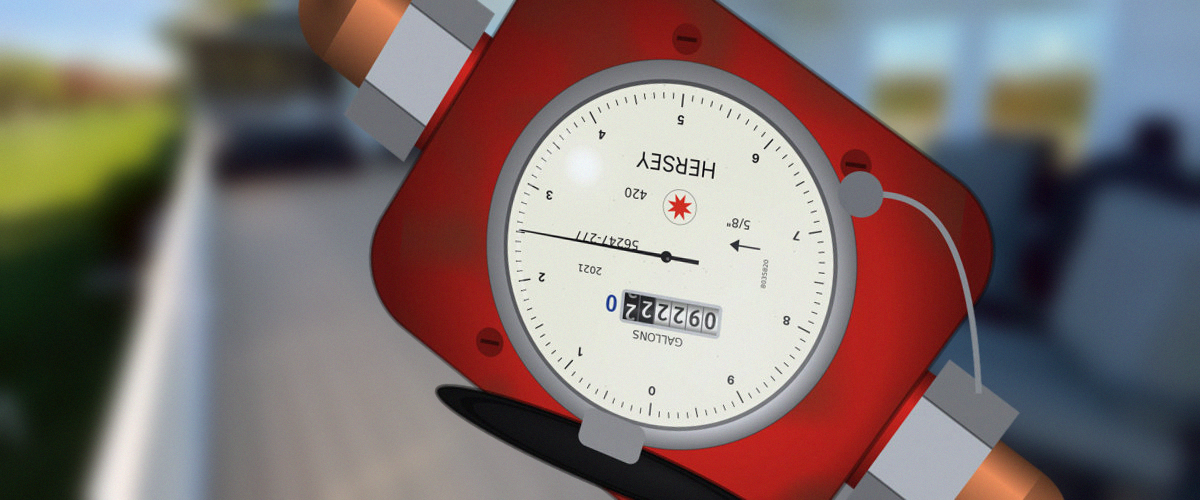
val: 922222.5 gal
